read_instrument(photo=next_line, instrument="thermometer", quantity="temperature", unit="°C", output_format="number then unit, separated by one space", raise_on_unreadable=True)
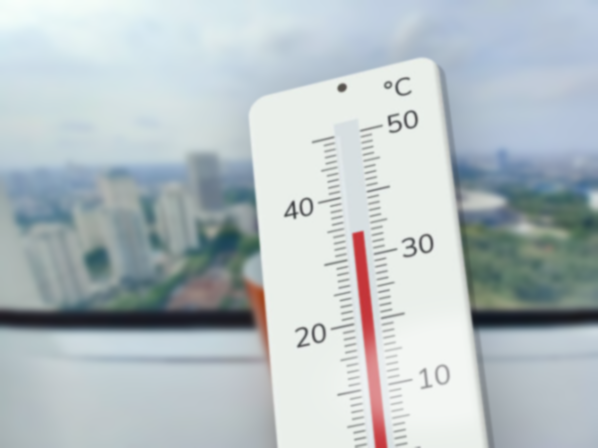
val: 34 °C
